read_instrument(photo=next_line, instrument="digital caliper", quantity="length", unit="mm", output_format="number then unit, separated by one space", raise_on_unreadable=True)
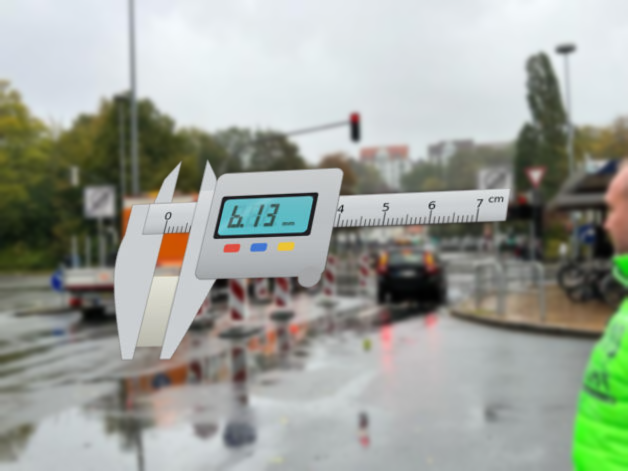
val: 6.13 mm
